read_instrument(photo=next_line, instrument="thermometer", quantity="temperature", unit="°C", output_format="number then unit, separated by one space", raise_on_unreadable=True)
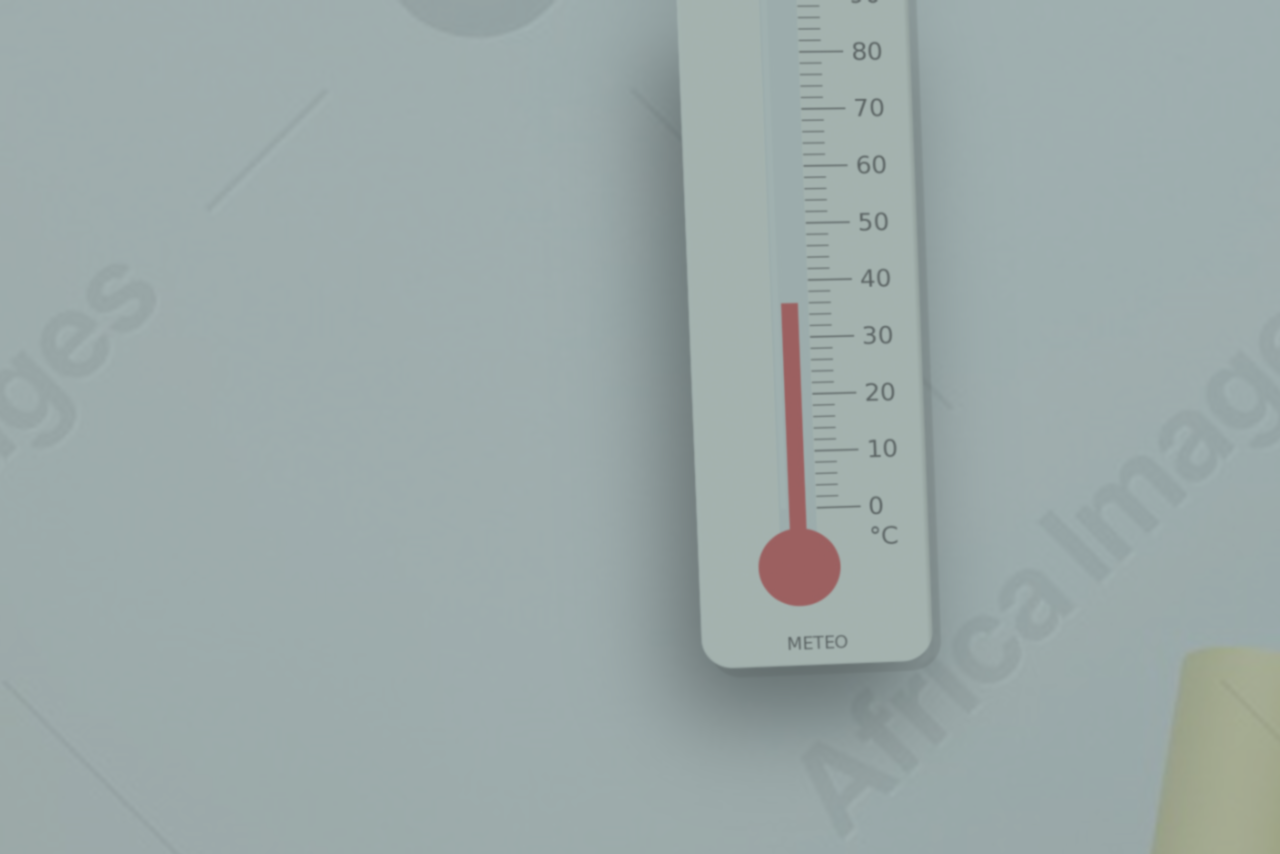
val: 36 °C
